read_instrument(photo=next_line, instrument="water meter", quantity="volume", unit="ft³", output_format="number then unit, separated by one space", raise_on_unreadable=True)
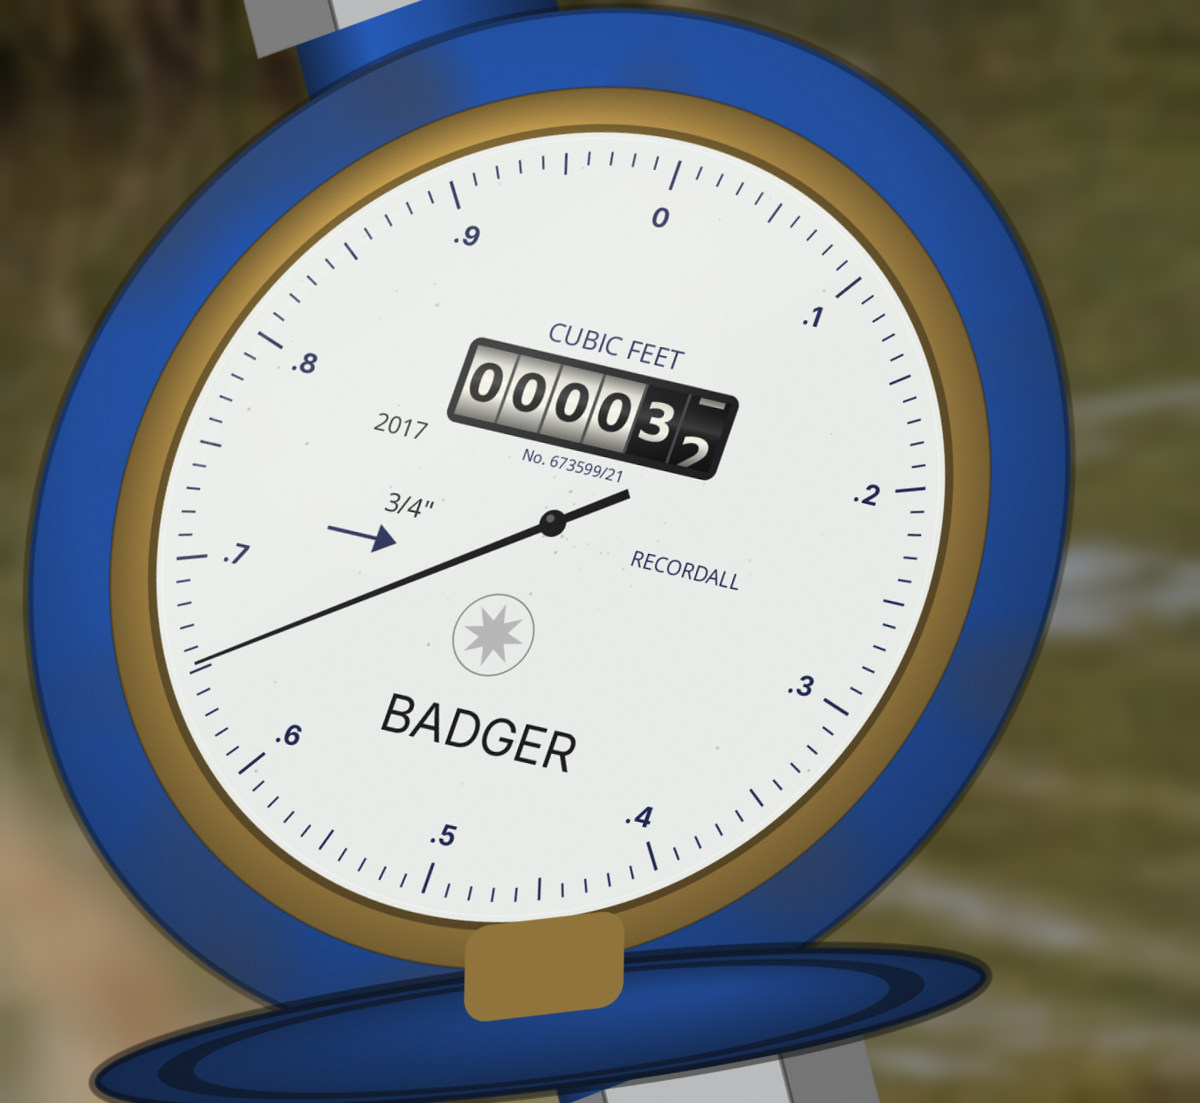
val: 31.65 ft³
